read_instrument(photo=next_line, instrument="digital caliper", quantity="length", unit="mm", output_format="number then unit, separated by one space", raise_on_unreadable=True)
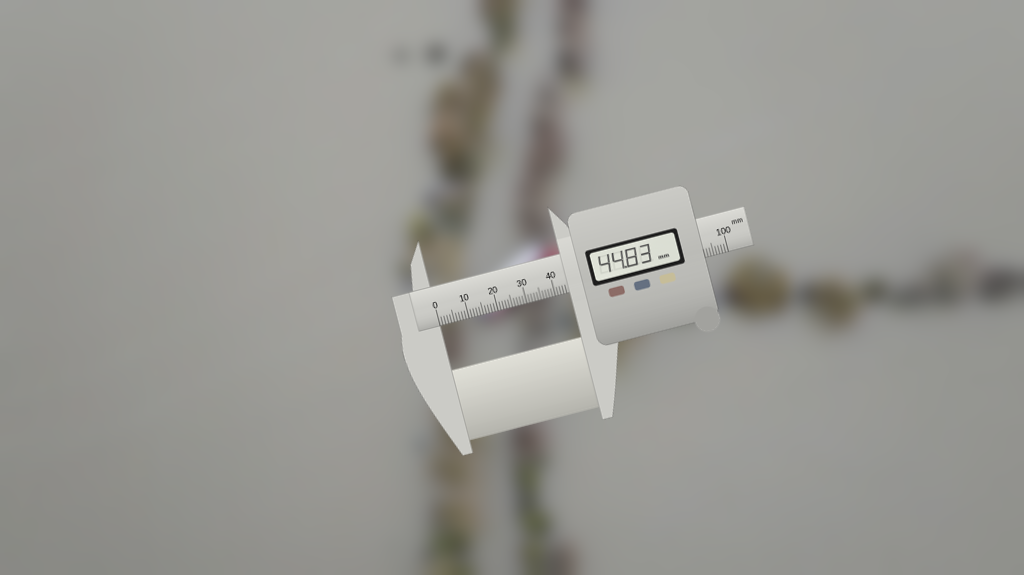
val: 44.83 mm
